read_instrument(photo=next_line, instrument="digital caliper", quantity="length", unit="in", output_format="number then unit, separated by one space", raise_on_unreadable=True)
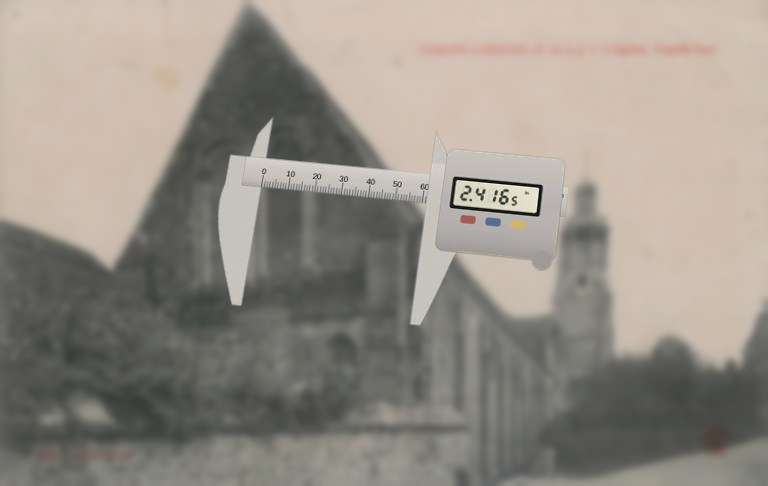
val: 2.4165 in
